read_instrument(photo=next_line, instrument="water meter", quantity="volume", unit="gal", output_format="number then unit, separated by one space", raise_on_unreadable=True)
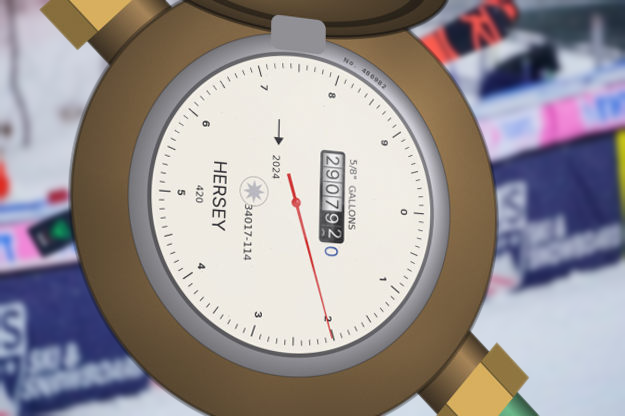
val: 2907922.0 gal
